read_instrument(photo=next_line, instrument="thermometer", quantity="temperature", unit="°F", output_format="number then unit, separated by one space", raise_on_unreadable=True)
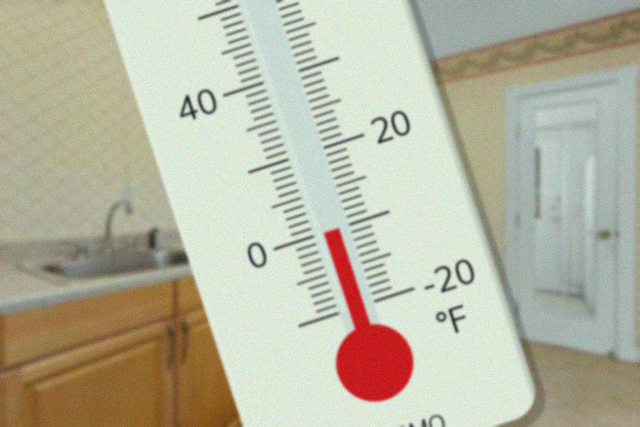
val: 0 °F
